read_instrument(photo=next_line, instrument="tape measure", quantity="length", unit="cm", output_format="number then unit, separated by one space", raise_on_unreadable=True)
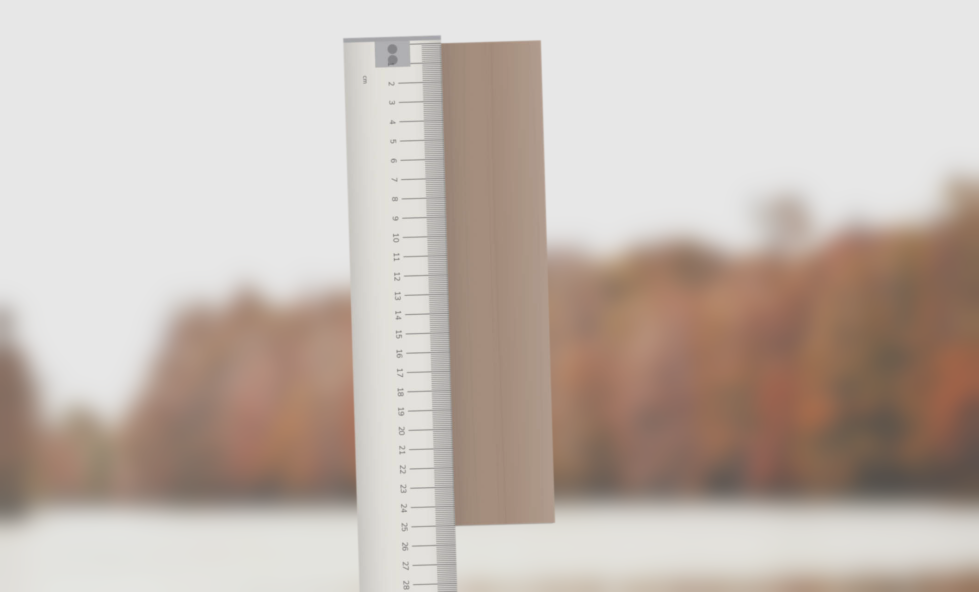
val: 25 cm
